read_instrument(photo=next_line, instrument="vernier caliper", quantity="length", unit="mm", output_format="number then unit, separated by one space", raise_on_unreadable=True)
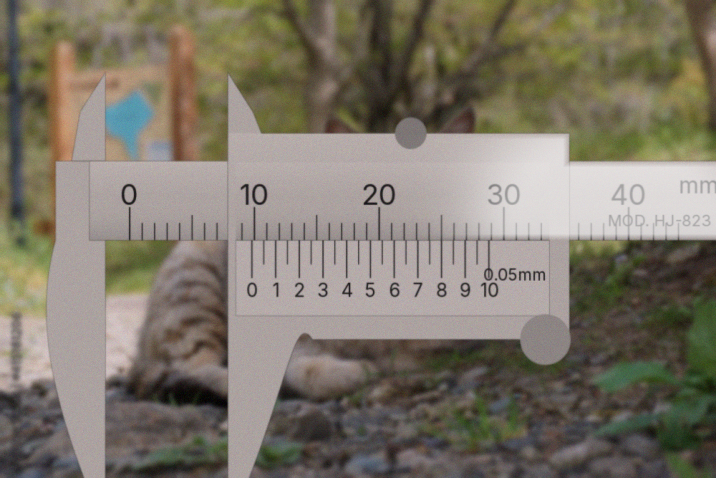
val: 9.8 mm
